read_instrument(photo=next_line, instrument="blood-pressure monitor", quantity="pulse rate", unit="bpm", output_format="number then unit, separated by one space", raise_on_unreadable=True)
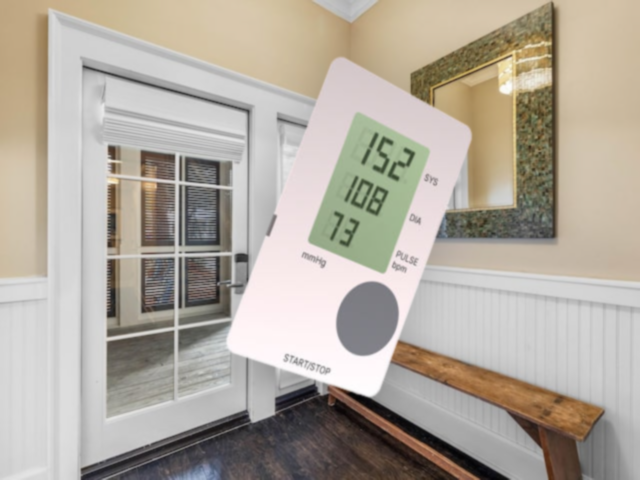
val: 73 bpm
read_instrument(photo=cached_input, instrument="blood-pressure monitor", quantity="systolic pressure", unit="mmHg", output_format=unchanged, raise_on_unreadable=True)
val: 152 mmHg
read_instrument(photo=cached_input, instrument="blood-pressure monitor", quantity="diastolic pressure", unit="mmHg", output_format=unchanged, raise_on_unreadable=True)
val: 108 mmHg
